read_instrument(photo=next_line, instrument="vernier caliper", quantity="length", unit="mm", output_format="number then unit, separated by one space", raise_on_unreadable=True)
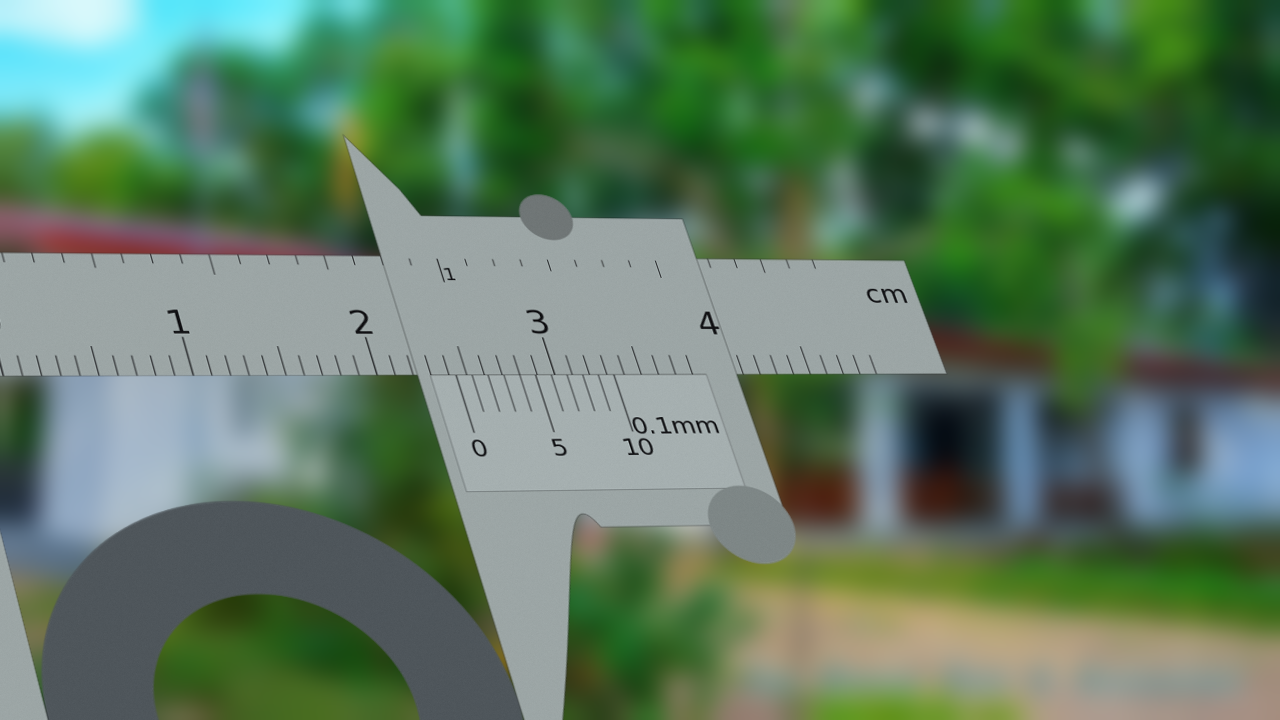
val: 24.4 mm
